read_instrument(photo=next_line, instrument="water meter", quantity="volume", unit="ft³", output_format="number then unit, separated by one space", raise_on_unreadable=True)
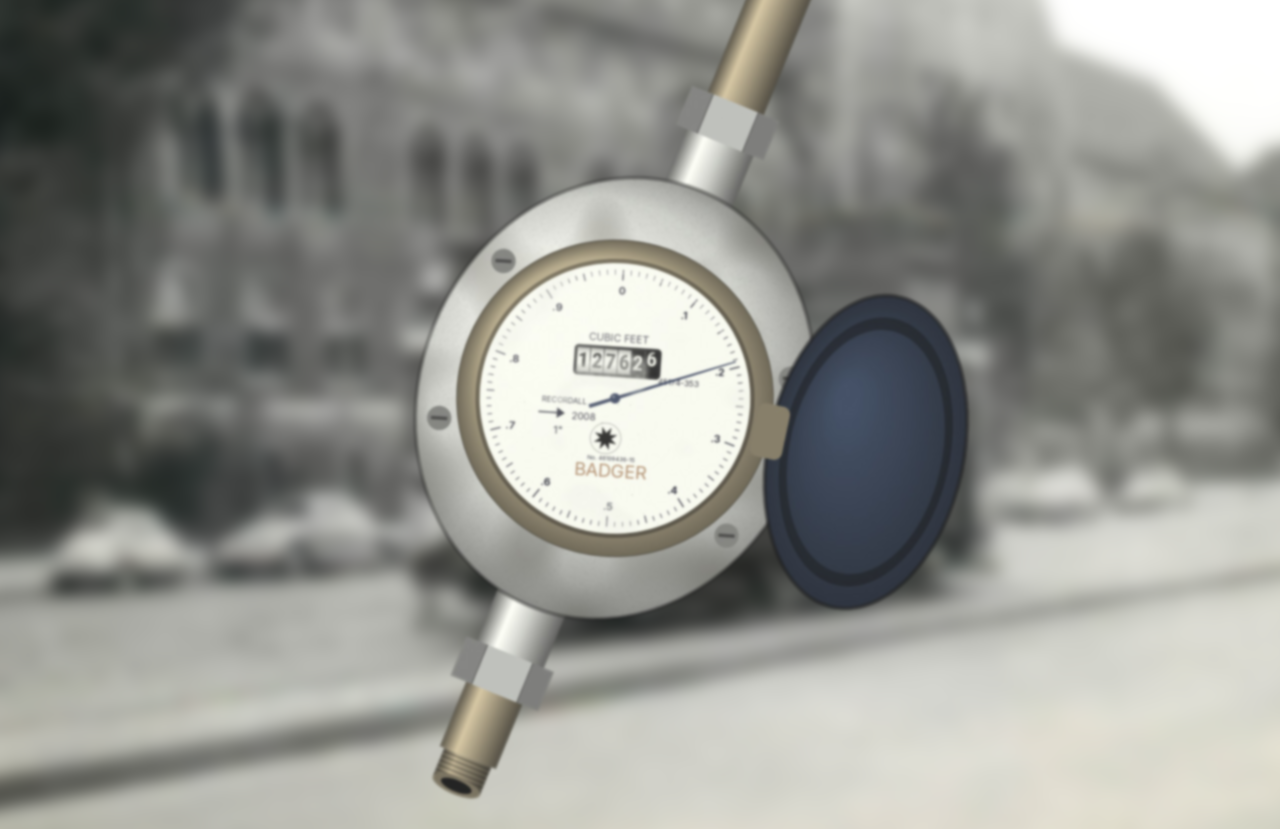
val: 127626.19 ft³
